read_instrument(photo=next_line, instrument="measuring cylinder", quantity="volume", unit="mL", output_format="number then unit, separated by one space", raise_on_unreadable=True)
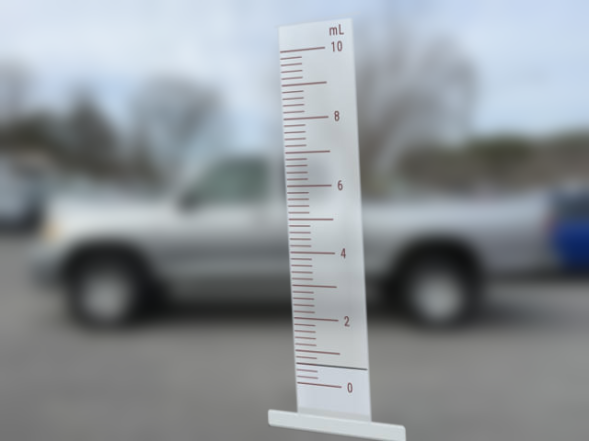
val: 0.6 mL
